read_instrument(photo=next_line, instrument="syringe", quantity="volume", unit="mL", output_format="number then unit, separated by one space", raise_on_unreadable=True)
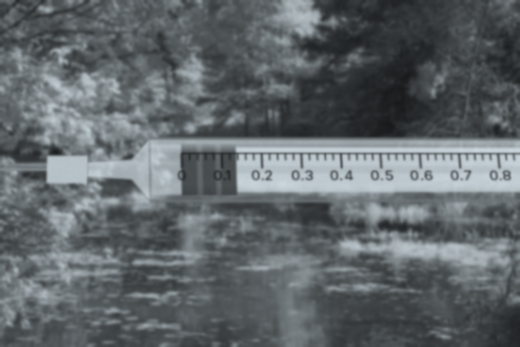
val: 0 mL
